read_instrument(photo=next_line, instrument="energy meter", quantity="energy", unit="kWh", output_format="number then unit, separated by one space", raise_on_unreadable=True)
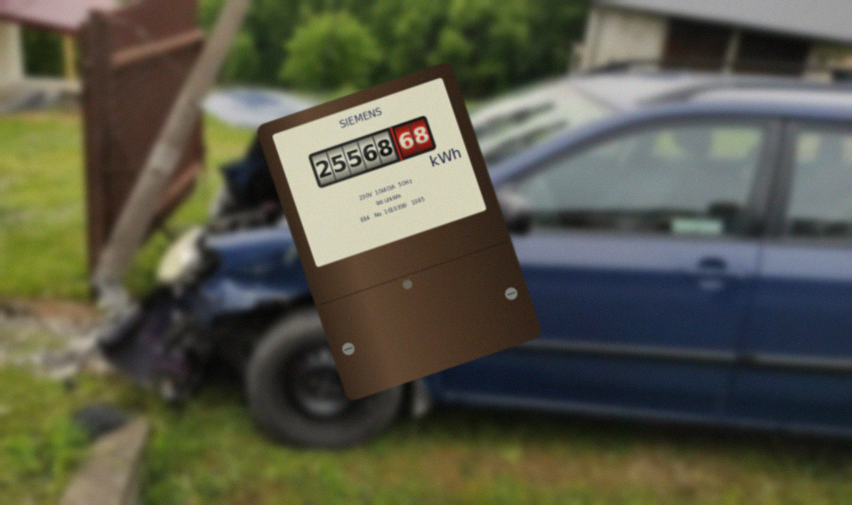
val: 25568.68 kWh
